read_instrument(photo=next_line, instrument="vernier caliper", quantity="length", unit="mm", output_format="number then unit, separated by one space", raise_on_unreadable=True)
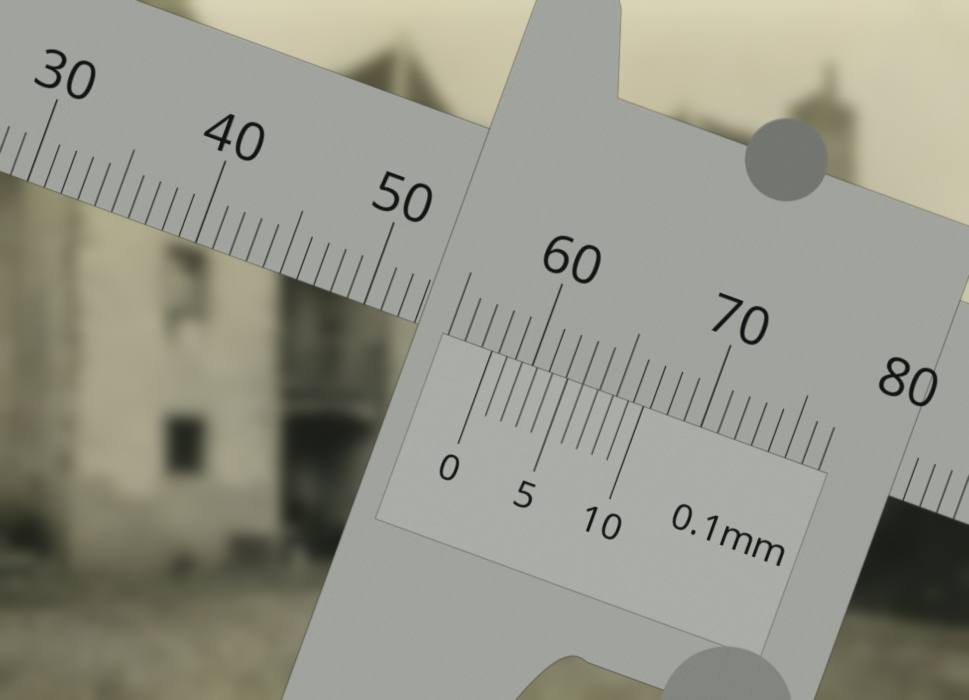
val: 57.6 mm
